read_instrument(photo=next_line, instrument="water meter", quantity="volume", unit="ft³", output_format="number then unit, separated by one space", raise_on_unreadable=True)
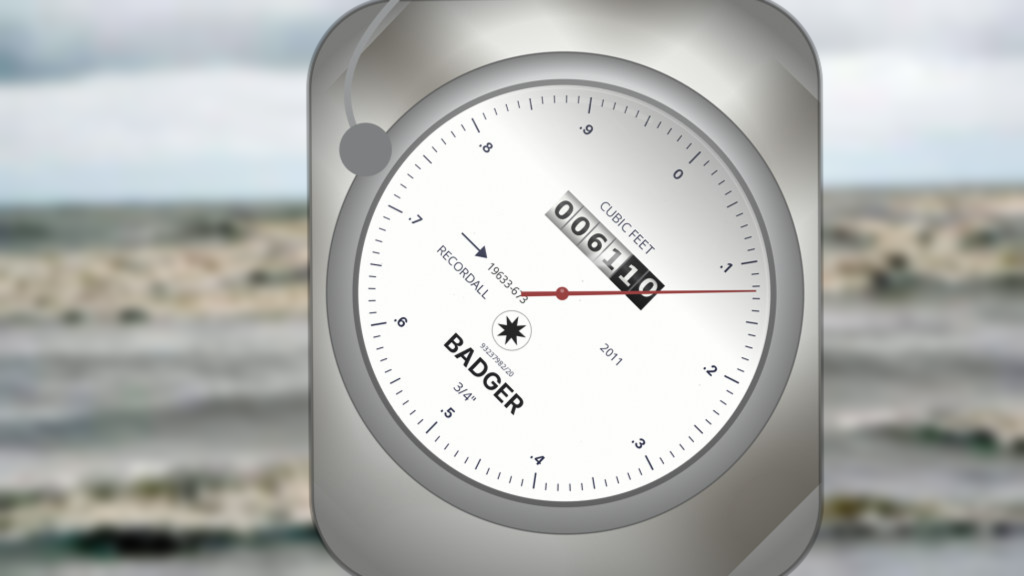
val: 6110.12 ft³
